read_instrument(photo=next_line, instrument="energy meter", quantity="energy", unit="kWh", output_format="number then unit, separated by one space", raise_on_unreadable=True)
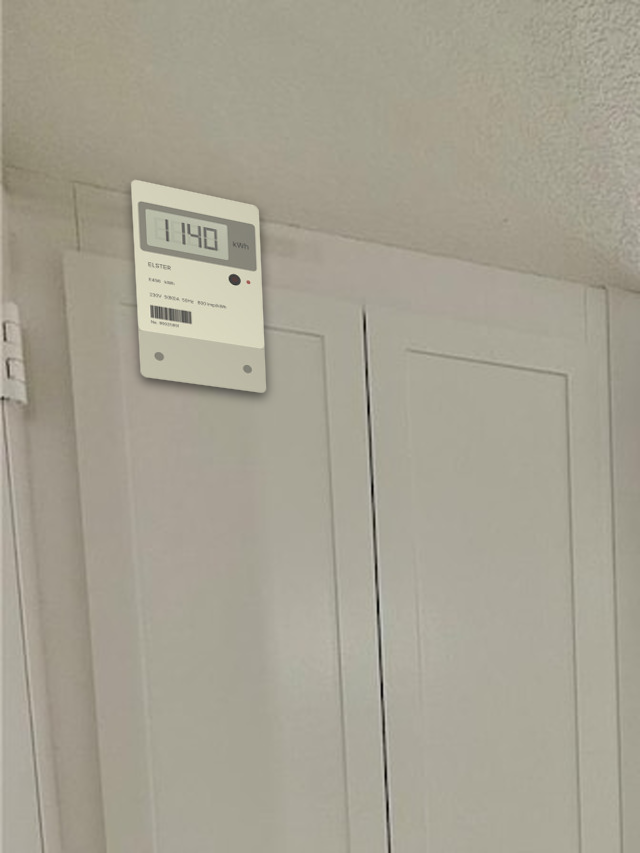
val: 1140 kWh
